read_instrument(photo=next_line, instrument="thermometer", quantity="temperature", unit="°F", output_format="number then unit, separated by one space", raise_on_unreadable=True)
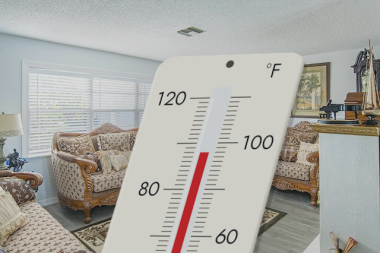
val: 96 °F
